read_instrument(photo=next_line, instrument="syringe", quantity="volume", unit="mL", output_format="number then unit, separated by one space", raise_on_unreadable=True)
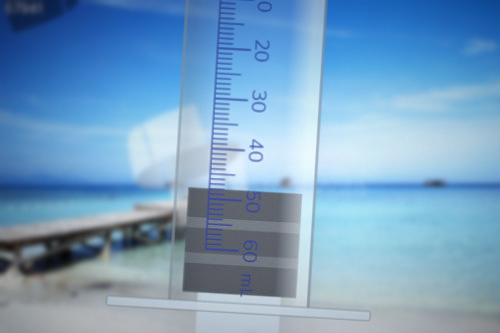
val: 48 mL
